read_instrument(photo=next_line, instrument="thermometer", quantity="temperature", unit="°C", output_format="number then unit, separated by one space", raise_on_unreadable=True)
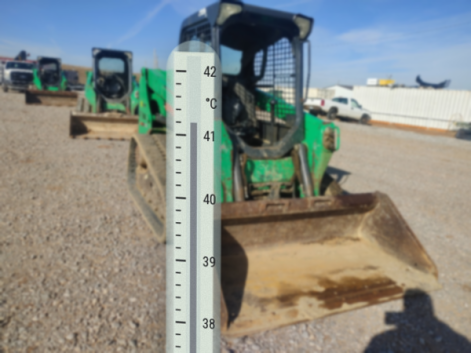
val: 41.2 °C
